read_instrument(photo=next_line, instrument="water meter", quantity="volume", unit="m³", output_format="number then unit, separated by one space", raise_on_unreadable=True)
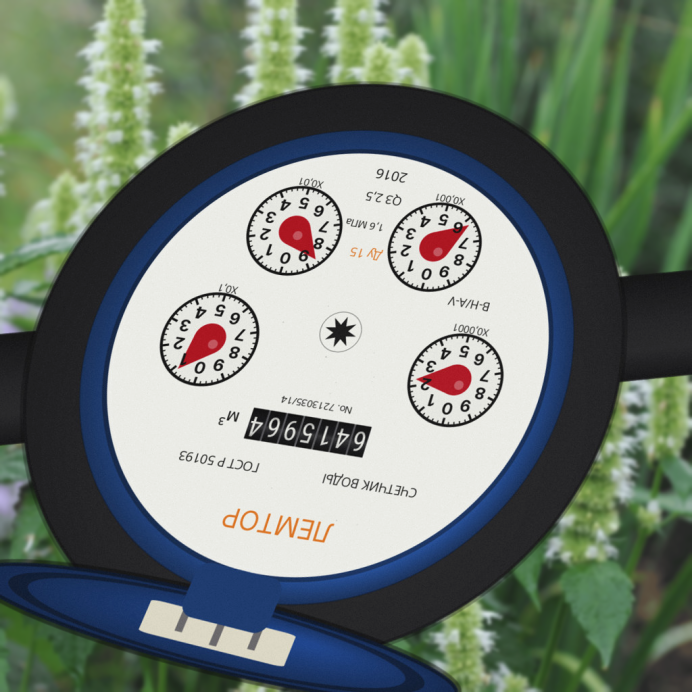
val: 6415964.0862 m³
